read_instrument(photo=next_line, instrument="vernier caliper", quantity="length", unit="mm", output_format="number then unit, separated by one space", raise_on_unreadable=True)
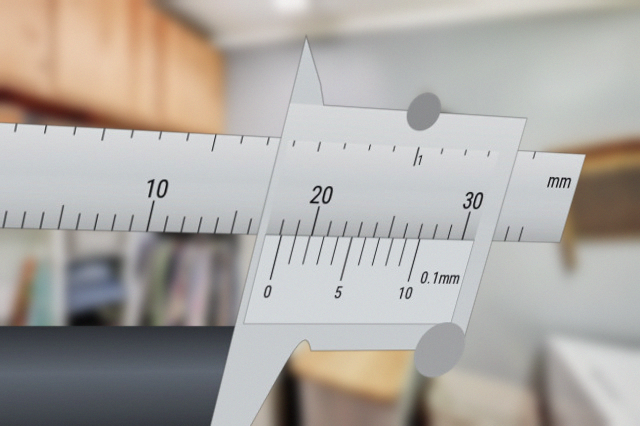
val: 18.1 mm
